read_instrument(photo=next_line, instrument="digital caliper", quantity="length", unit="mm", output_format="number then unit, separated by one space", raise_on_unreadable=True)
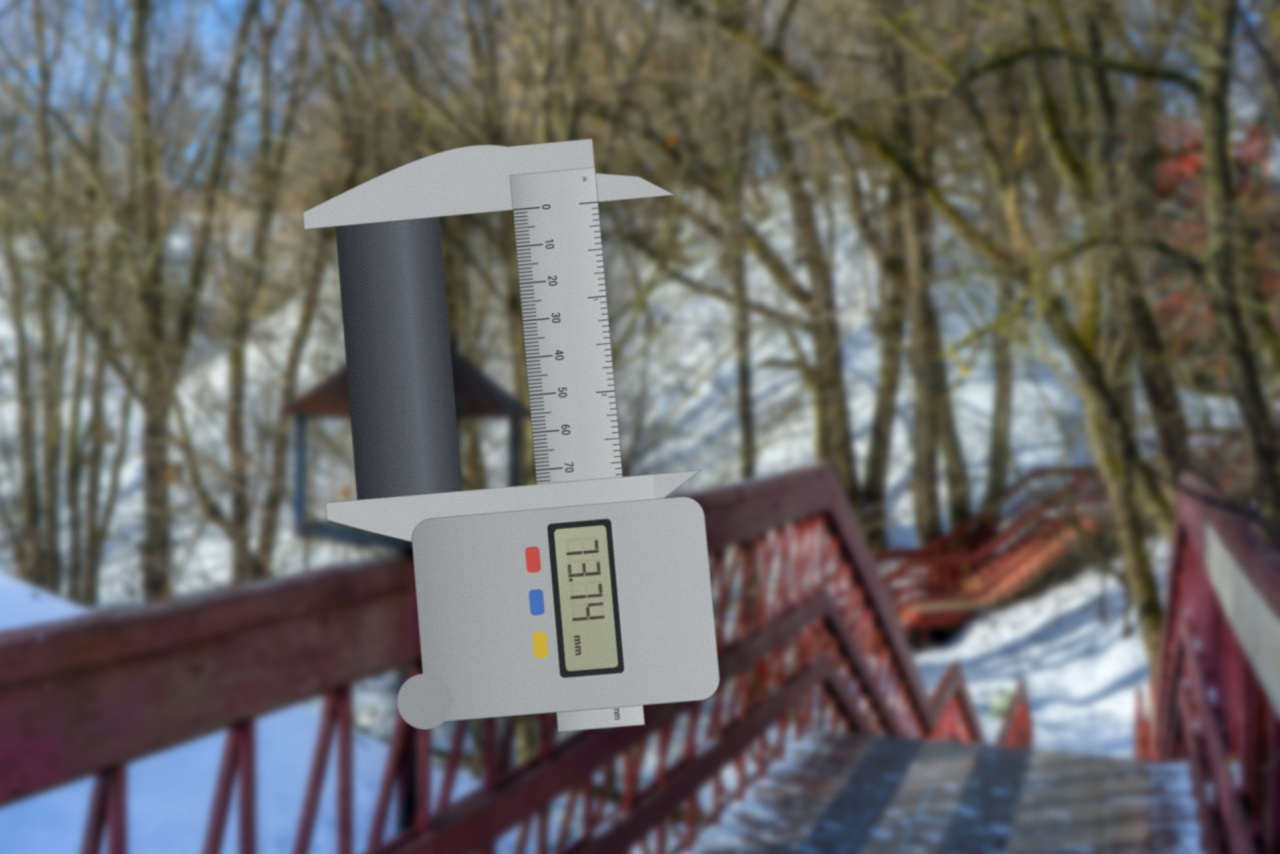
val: 73.74 mm
